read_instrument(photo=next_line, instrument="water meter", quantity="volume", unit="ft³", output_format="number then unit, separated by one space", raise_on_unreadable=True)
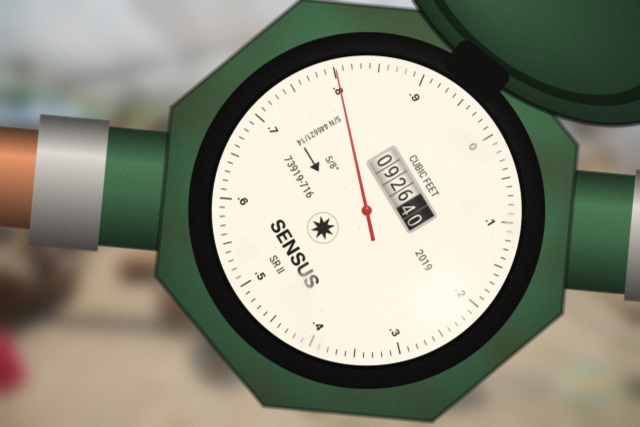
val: 92639.80 ft³
